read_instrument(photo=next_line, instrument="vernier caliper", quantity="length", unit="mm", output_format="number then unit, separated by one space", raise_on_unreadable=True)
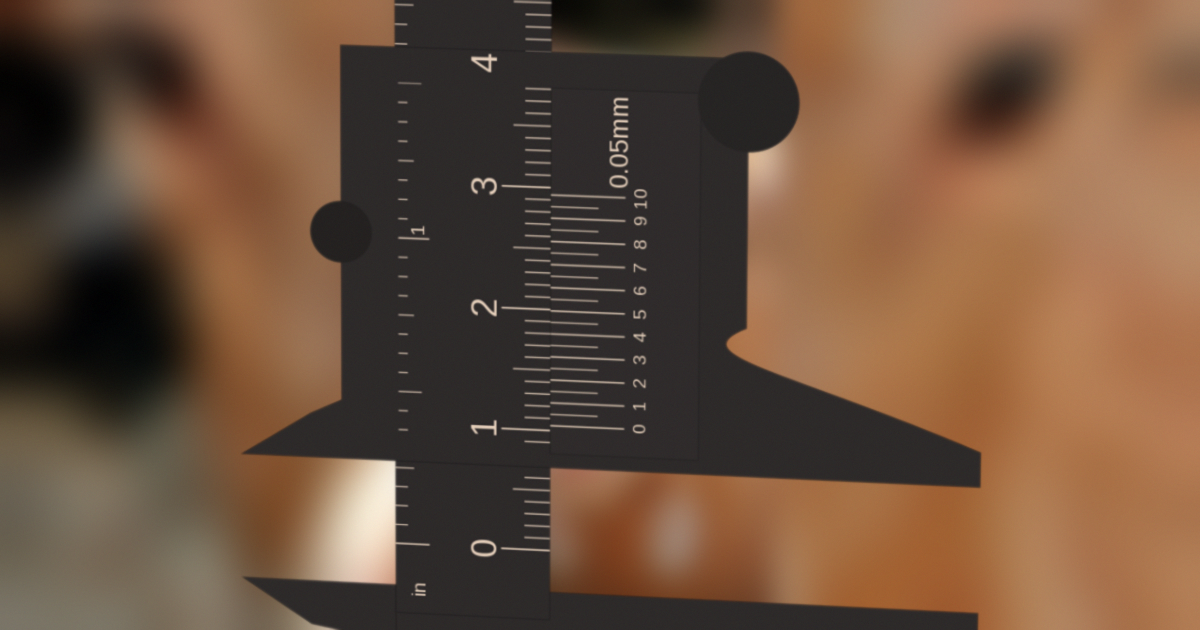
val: 10.4 mm
